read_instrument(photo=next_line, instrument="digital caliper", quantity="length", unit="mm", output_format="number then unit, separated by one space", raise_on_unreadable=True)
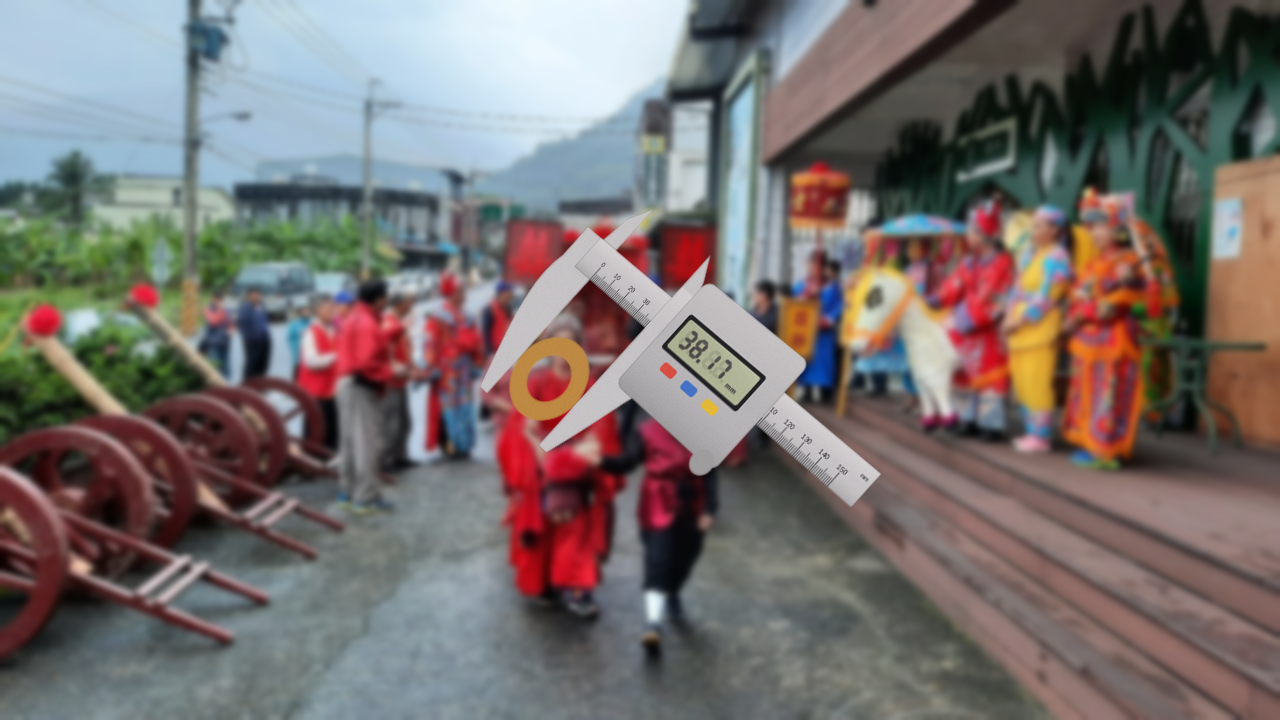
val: 38.17 mm
